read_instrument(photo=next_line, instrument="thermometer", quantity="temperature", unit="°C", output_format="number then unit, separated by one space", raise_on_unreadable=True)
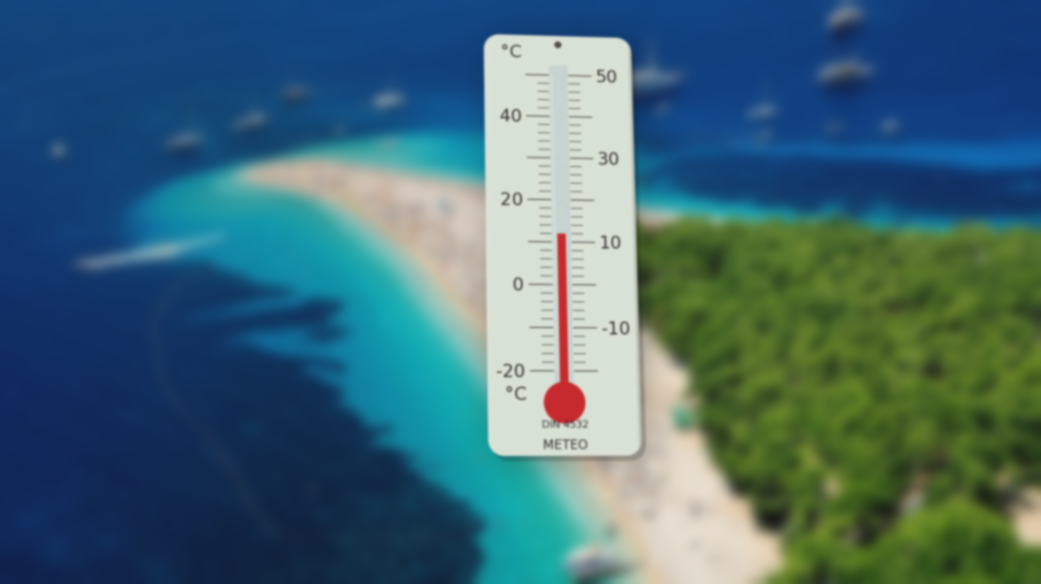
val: 12 °C
